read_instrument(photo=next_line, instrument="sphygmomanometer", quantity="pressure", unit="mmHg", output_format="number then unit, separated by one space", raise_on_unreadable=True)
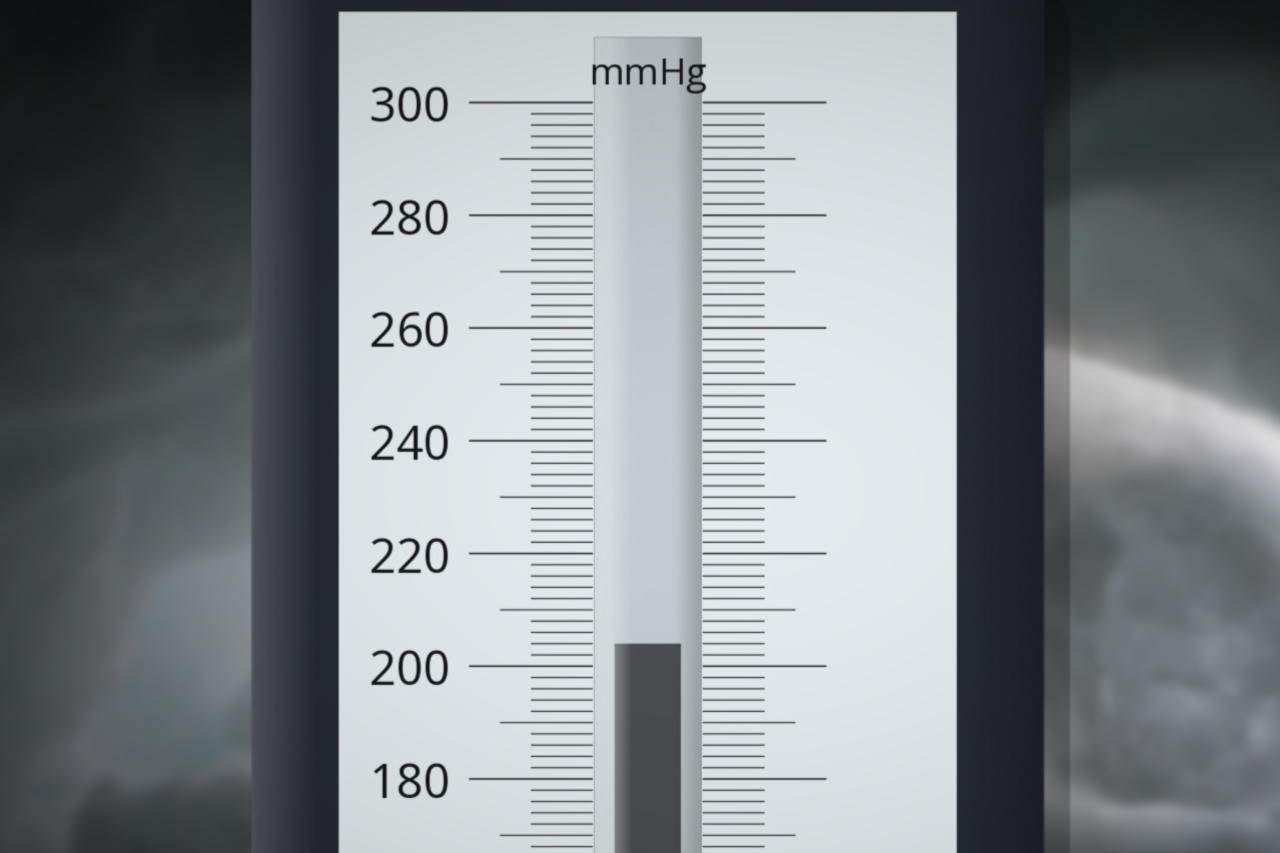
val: 204 mmHg
